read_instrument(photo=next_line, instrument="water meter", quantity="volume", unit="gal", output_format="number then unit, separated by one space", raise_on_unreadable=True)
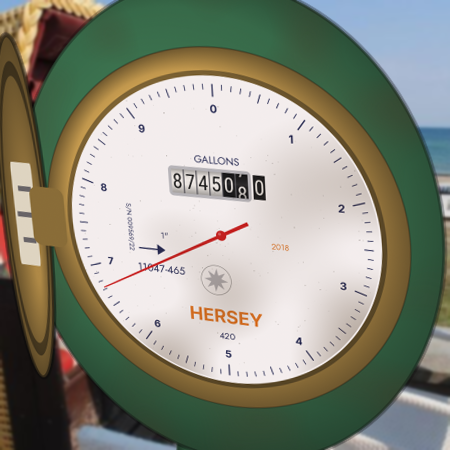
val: 8745076.7 gal
